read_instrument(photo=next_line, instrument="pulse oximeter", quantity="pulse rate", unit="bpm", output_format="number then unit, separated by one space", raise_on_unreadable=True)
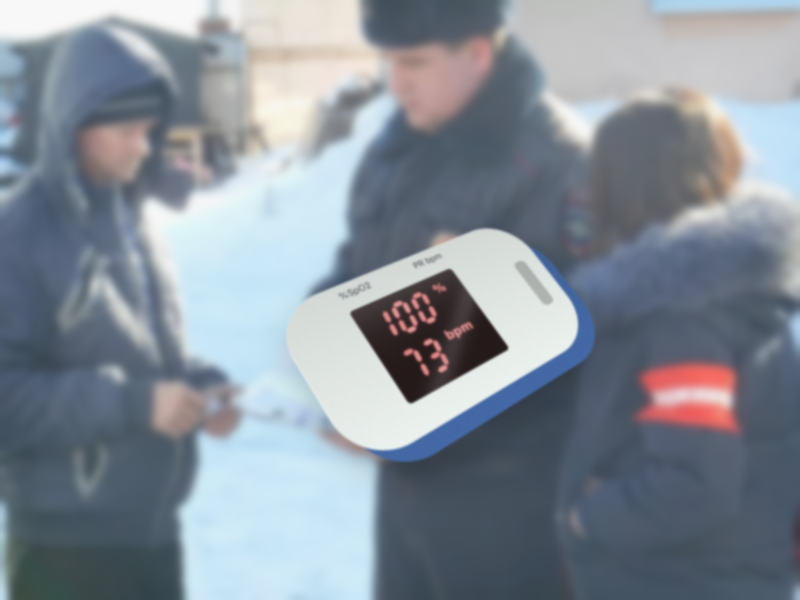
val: 73 bpm
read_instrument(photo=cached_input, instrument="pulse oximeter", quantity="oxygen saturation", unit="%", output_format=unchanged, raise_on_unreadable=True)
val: 100 %
